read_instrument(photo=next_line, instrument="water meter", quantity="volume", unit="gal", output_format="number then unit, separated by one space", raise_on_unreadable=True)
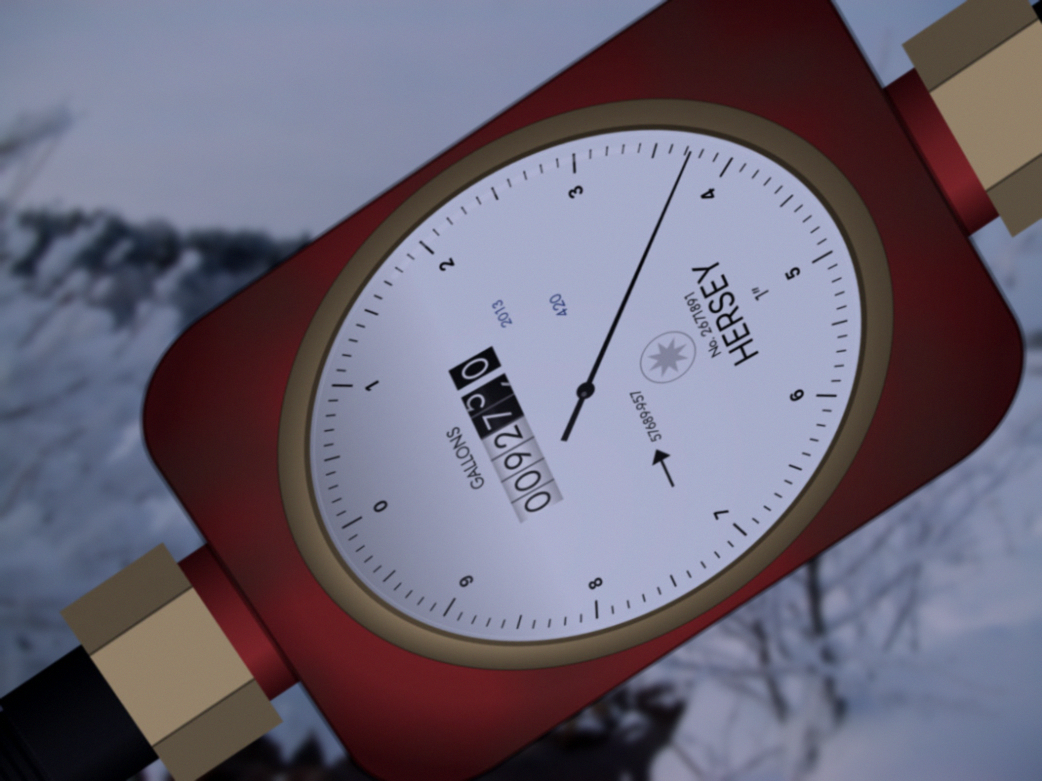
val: 92753.7 gal
